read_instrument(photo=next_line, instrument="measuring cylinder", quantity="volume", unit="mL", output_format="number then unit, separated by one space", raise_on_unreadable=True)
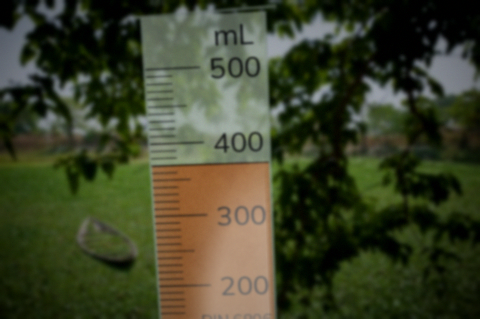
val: 370 mL
